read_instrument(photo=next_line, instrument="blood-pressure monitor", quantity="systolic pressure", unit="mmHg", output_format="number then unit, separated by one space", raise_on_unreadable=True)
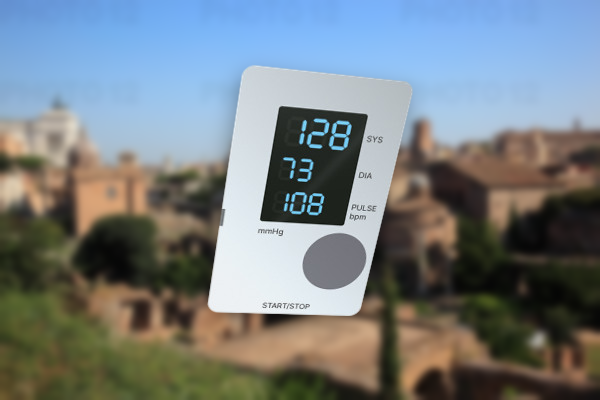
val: 128 mmHg
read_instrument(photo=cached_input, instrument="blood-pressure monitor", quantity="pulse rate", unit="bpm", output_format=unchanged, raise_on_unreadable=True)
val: 108 bpm
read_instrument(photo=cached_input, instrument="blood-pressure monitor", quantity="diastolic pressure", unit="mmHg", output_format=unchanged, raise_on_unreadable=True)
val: 73 mmHg
